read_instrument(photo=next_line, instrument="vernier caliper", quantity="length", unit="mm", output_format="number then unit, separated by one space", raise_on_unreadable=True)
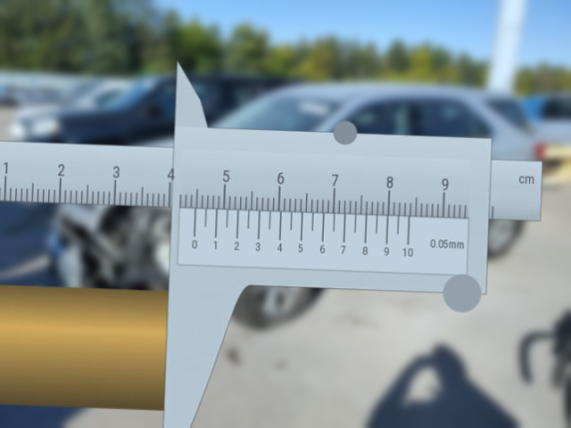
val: 44.8 mm
